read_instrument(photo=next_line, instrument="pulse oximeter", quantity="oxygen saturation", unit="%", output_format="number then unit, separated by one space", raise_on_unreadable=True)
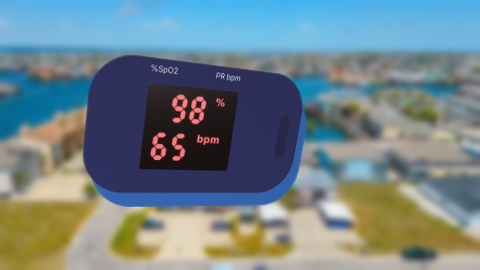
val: 98 %
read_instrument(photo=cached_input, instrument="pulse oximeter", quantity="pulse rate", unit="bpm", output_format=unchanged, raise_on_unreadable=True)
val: 65 bpm
